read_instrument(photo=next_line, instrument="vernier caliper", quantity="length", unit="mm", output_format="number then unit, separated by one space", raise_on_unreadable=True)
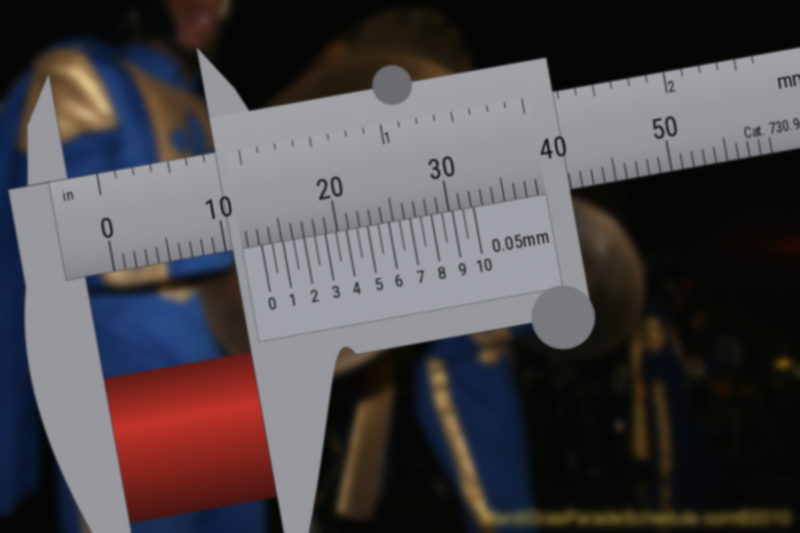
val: 13.2 mm
